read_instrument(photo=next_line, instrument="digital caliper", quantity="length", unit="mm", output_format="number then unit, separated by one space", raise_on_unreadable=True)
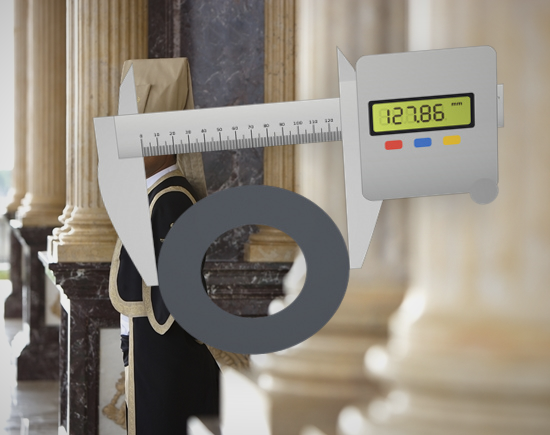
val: 127.86 mm
